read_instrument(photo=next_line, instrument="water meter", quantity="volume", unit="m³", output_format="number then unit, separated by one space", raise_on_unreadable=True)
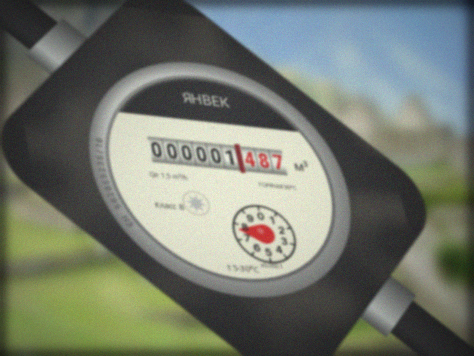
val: 1.4877 m³
